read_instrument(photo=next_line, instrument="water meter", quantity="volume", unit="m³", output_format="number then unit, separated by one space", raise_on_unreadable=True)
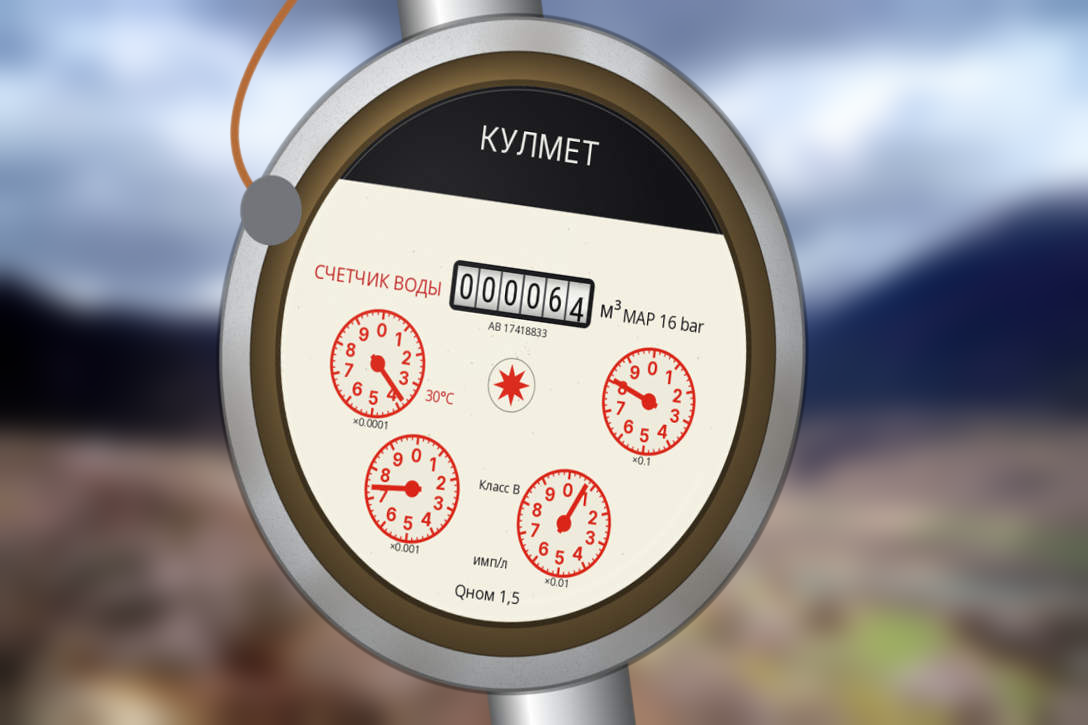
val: 63.8073 m³
